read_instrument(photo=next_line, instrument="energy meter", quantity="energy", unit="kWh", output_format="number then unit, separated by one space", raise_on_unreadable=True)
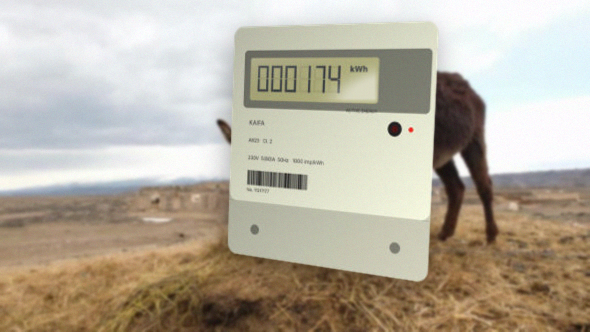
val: 174 kWh
